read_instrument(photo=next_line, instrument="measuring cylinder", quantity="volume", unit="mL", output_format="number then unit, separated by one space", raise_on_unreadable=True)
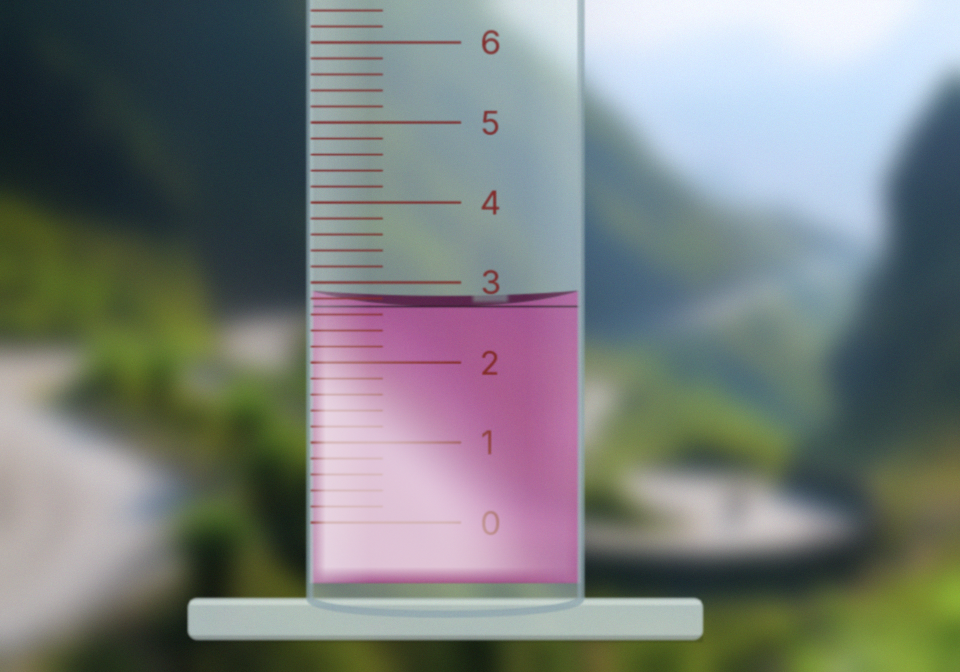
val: 2.7 mL
